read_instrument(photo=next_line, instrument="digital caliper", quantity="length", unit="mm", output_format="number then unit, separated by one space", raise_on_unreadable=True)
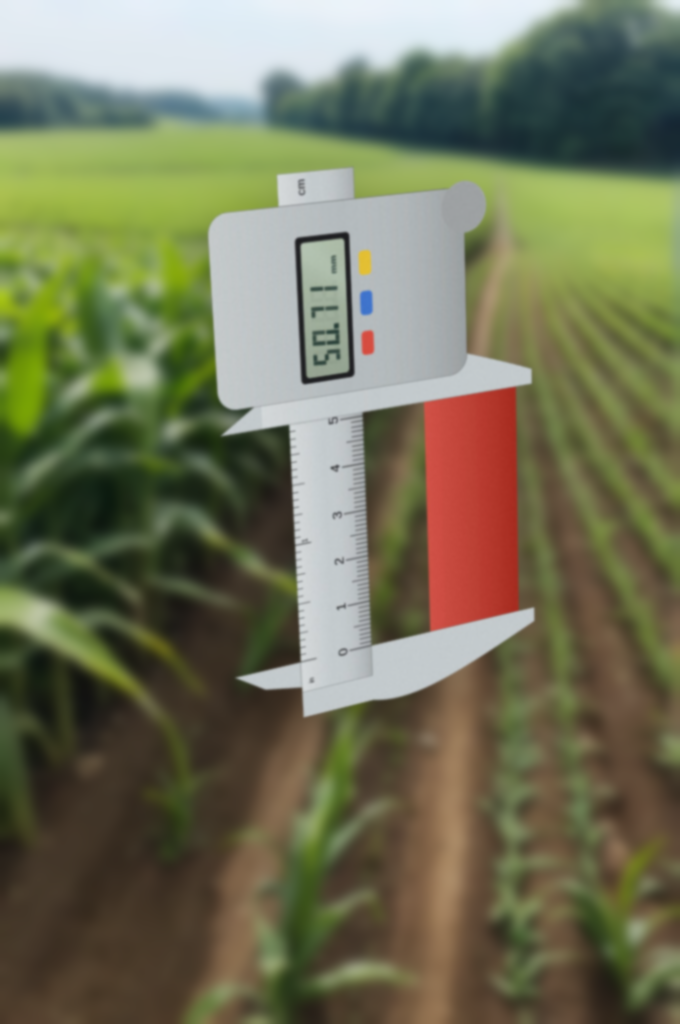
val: 50.71 mm
